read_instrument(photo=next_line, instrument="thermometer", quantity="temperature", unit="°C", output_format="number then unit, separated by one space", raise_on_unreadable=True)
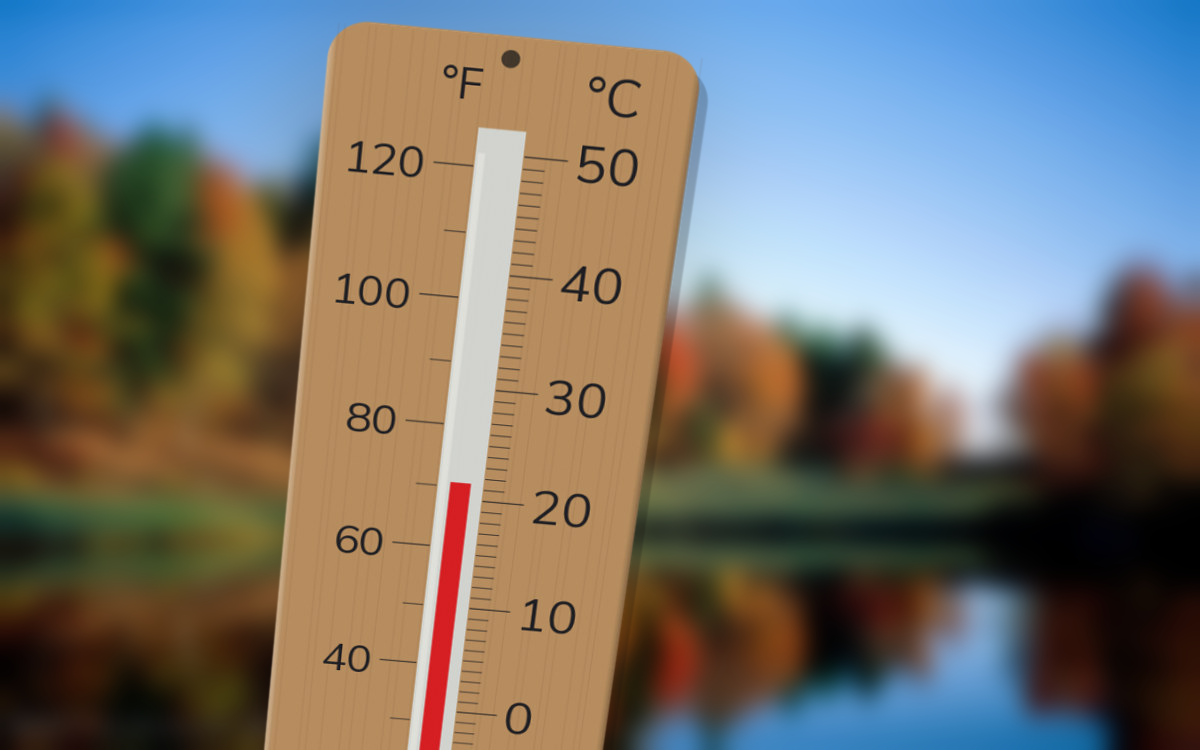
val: 21.5 °C
